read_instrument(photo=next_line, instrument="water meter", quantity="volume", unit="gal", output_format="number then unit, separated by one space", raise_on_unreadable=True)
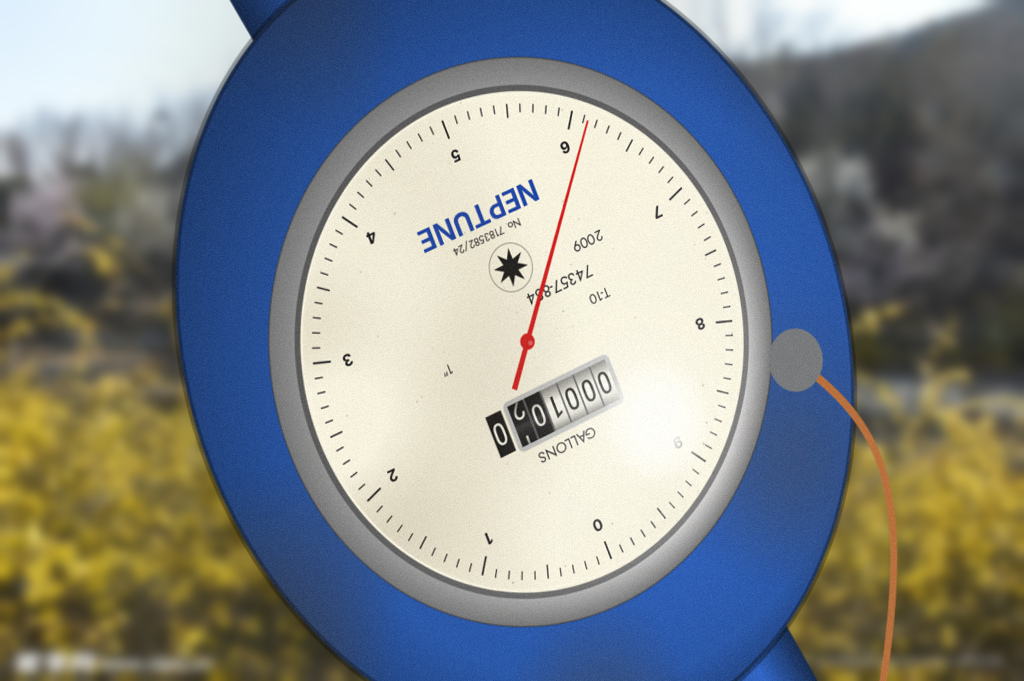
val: 1016.1 gal
